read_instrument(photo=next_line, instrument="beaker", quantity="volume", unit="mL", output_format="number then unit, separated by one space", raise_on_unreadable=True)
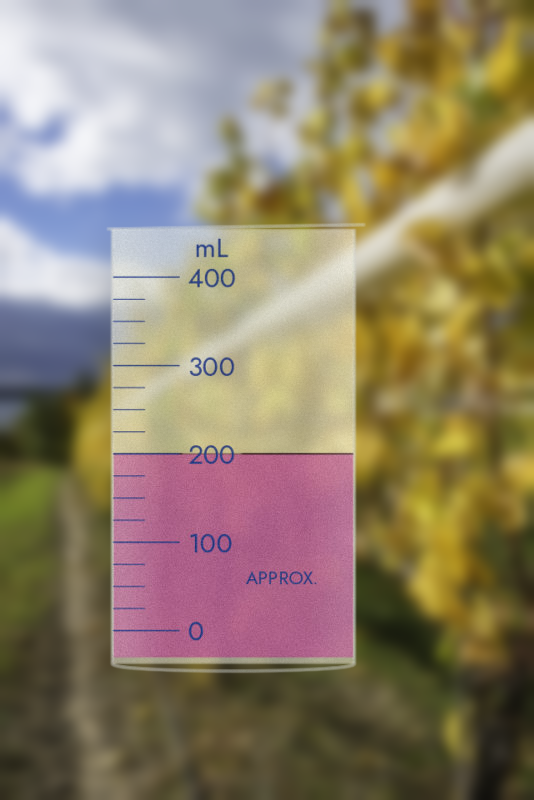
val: 200 mL
